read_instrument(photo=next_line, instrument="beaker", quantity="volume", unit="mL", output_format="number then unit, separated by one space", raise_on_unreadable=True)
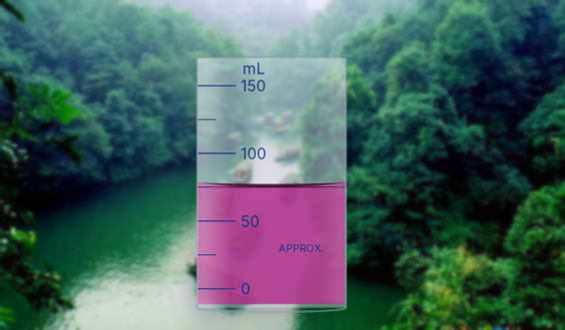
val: 75 mL
